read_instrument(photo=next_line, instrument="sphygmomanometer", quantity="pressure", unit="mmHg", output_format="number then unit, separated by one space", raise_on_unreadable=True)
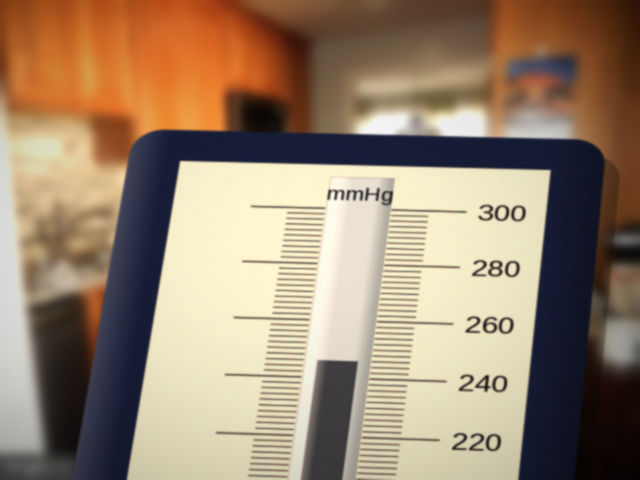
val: 246 mmHg
